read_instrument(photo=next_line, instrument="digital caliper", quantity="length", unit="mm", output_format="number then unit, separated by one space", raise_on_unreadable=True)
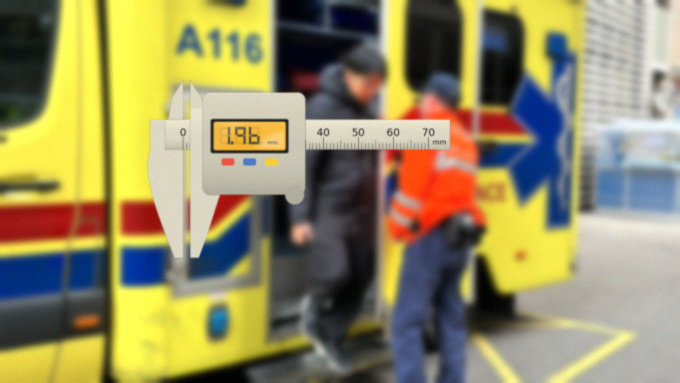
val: 1.96 mm
